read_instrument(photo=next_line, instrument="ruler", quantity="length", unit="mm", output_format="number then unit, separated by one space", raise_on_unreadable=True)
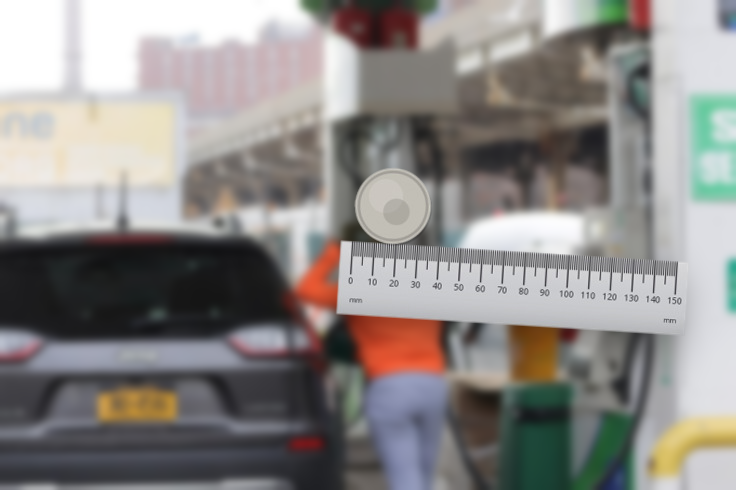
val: 35 mm
